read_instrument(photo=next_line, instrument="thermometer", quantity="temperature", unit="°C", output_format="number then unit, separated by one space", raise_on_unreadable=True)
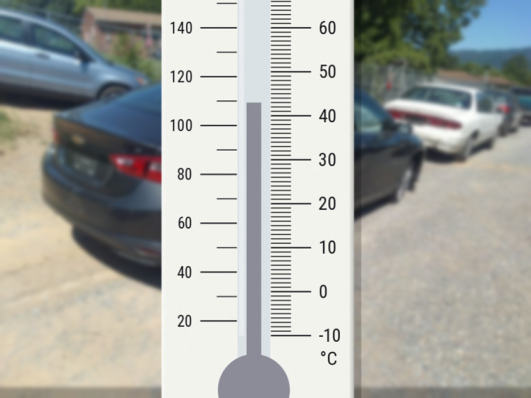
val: 43 °C
